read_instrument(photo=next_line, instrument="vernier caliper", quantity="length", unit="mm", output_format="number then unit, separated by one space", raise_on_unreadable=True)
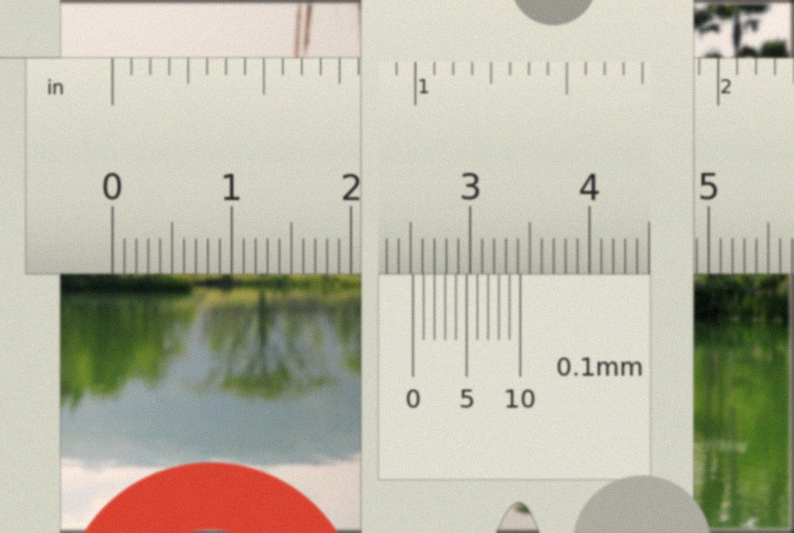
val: 25.2 mm
